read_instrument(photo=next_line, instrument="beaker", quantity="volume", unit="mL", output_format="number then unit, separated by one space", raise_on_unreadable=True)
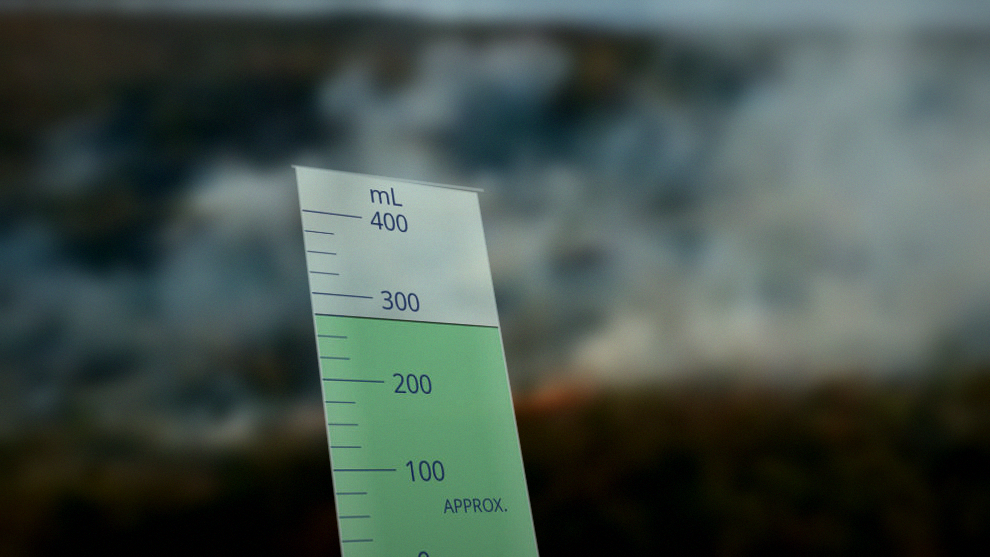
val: 275 mL
